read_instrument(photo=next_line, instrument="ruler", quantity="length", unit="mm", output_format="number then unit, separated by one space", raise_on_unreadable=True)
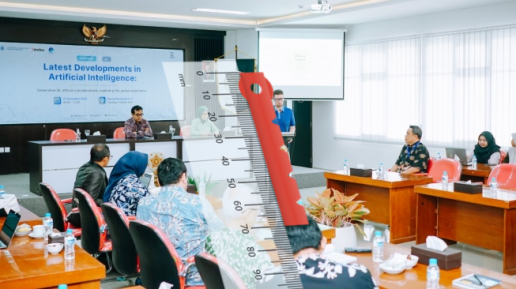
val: 70 mm
